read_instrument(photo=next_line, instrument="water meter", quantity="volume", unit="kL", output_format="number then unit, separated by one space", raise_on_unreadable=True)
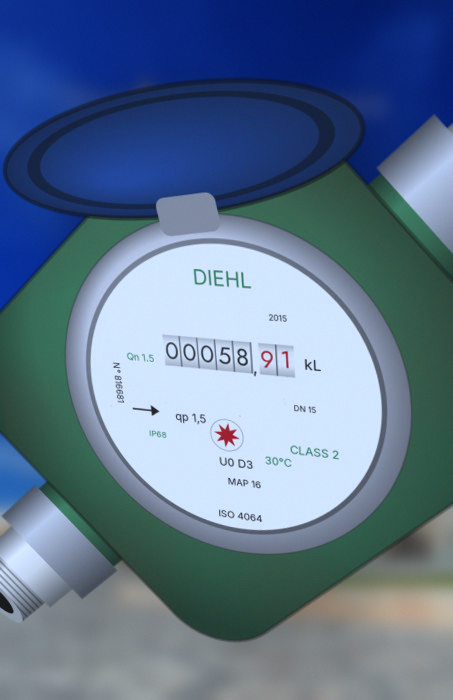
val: 58.91 kL
